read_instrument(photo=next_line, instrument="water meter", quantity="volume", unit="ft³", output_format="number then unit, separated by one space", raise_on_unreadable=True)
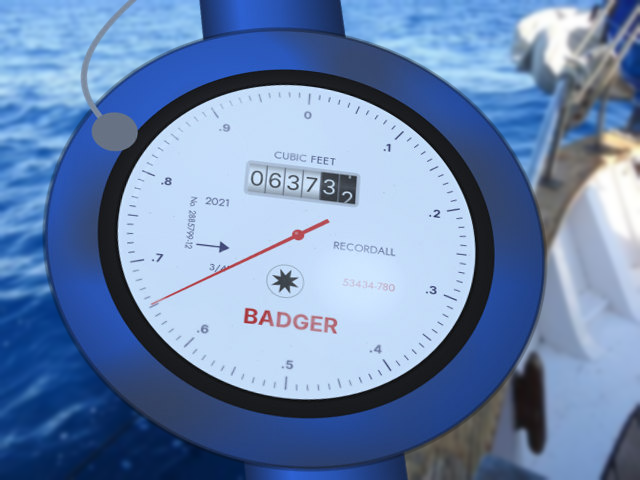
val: 63731.65 ft³
